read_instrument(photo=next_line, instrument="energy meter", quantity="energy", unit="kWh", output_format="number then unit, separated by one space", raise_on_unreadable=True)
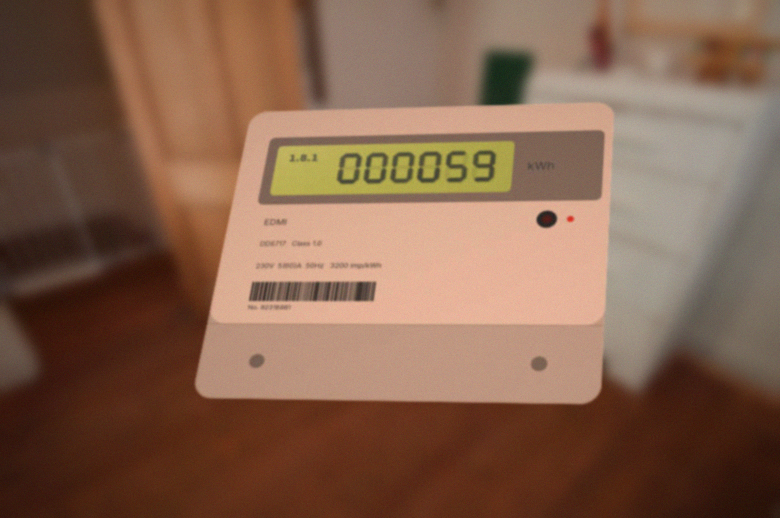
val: 59 kWh
